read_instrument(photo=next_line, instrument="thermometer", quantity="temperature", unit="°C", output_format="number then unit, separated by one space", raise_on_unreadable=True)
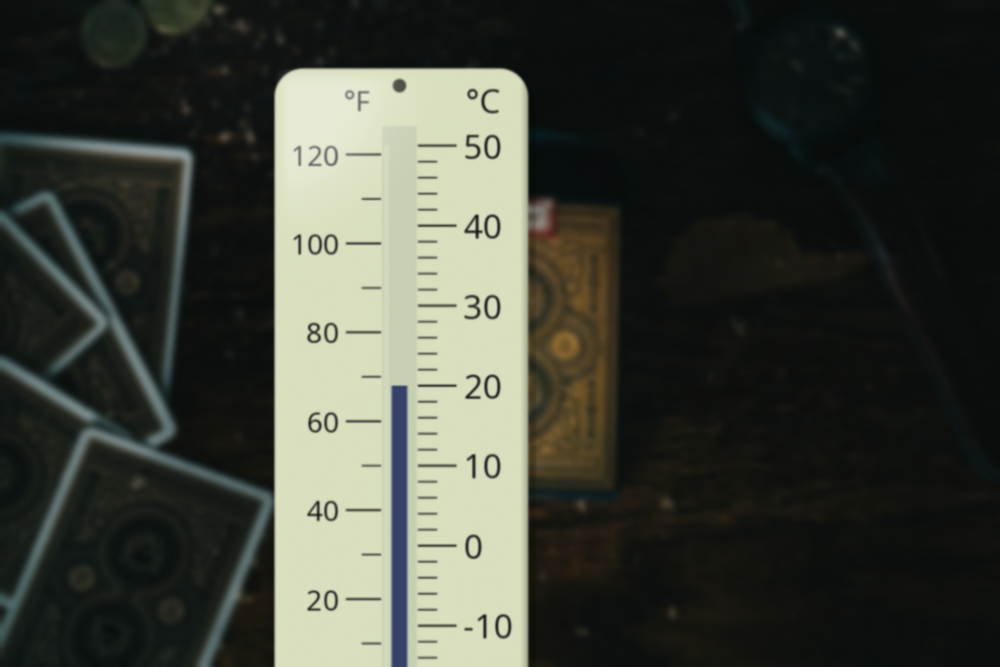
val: 20 °C
